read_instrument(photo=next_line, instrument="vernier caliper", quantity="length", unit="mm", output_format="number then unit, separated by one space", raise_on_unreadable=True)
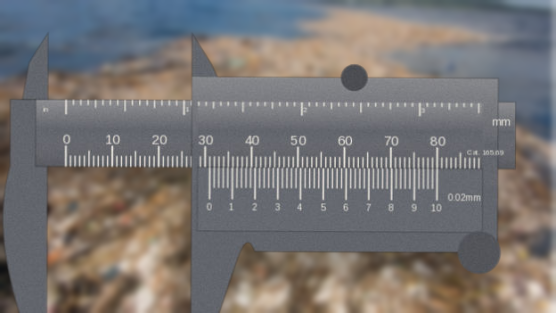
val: 31.0 mm
